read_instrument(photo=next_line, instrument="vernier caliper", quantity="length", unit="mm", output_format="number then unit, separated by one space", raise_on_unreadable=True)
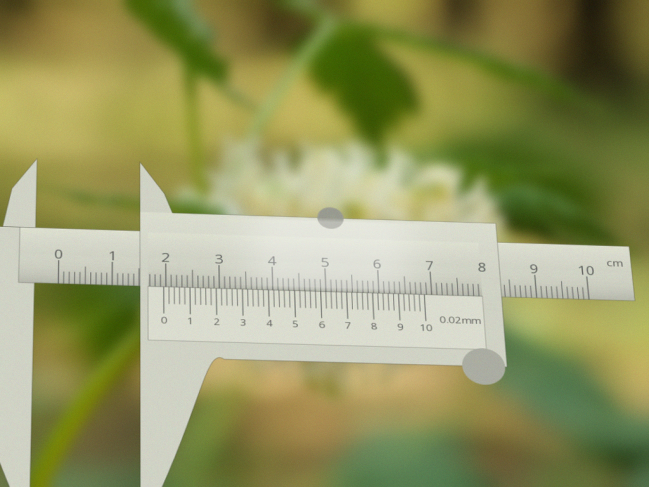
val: 19.6 mm
